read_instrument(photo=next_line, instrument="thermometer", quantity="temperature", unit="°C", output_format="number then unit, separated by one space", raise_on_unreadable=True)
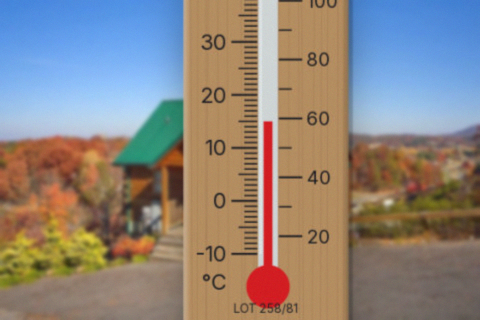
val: 15 °C
